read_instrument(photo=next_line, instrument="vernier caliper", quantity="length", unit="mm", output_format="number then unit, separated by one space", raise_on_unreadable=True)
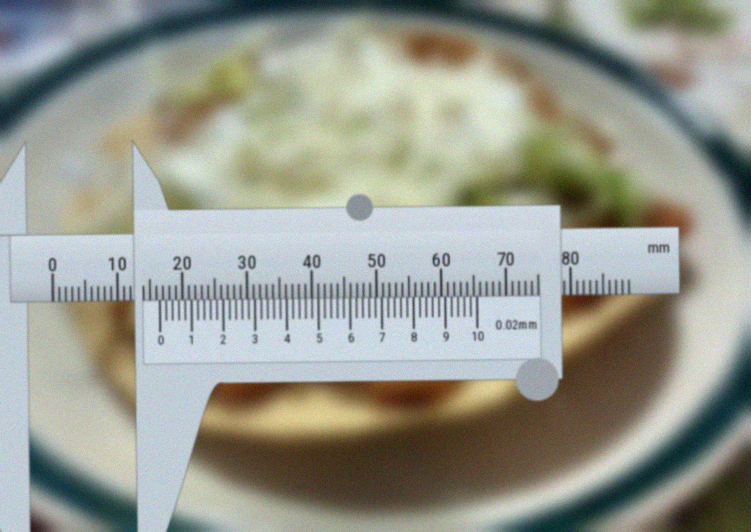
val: 16.5 mm
